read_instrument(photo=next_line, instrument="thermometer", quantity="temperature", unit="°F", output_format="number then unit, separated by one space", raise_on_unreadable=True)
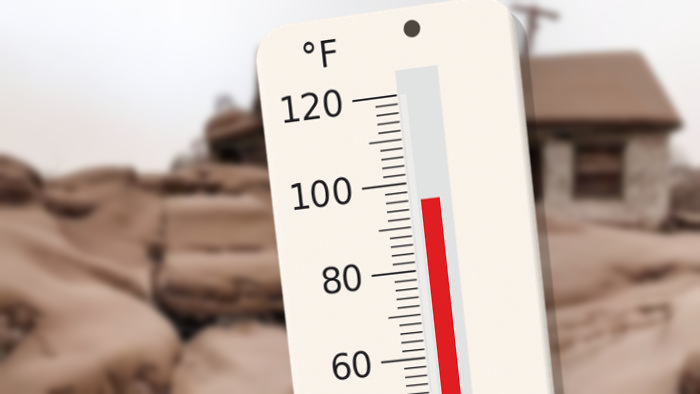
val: 96 °F
